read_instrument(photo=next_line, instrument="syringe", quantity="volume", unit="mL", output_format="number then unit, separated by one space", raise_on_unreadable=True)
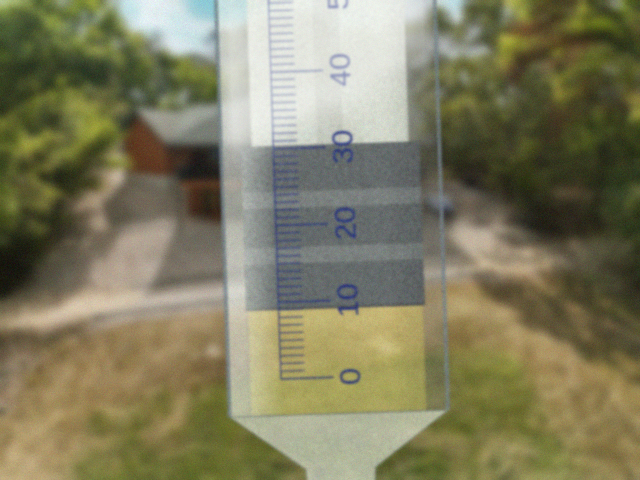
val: 9 mL
